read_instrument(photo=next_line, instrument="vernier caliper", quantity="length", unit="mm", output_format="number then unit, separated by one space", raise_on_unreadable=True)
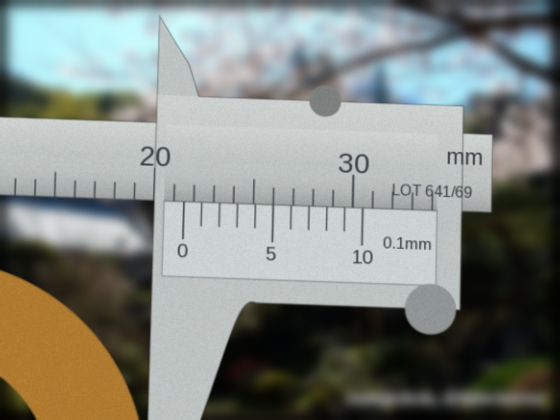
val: 21.5 mm
